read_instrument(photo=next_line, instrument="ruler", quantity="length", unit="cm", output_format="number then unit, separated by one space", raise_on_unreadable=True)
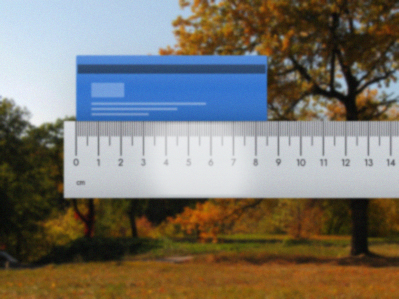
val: 8.5 cm
